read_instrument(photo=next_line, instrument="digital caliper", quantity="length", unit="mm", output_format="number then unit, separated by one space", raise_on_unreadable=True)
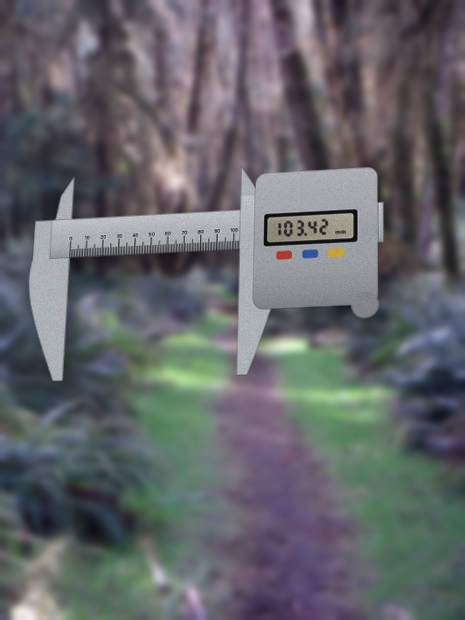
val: 103.42 mm
